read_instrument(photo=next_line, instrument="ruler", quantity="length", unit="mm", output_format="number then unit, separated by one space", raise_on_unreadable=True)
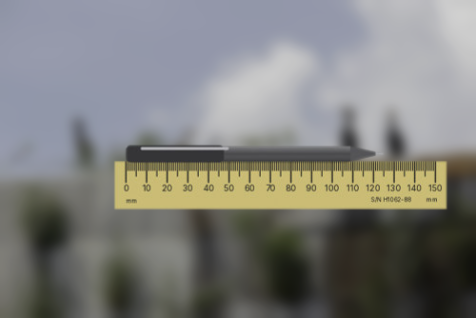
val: 125 mm
